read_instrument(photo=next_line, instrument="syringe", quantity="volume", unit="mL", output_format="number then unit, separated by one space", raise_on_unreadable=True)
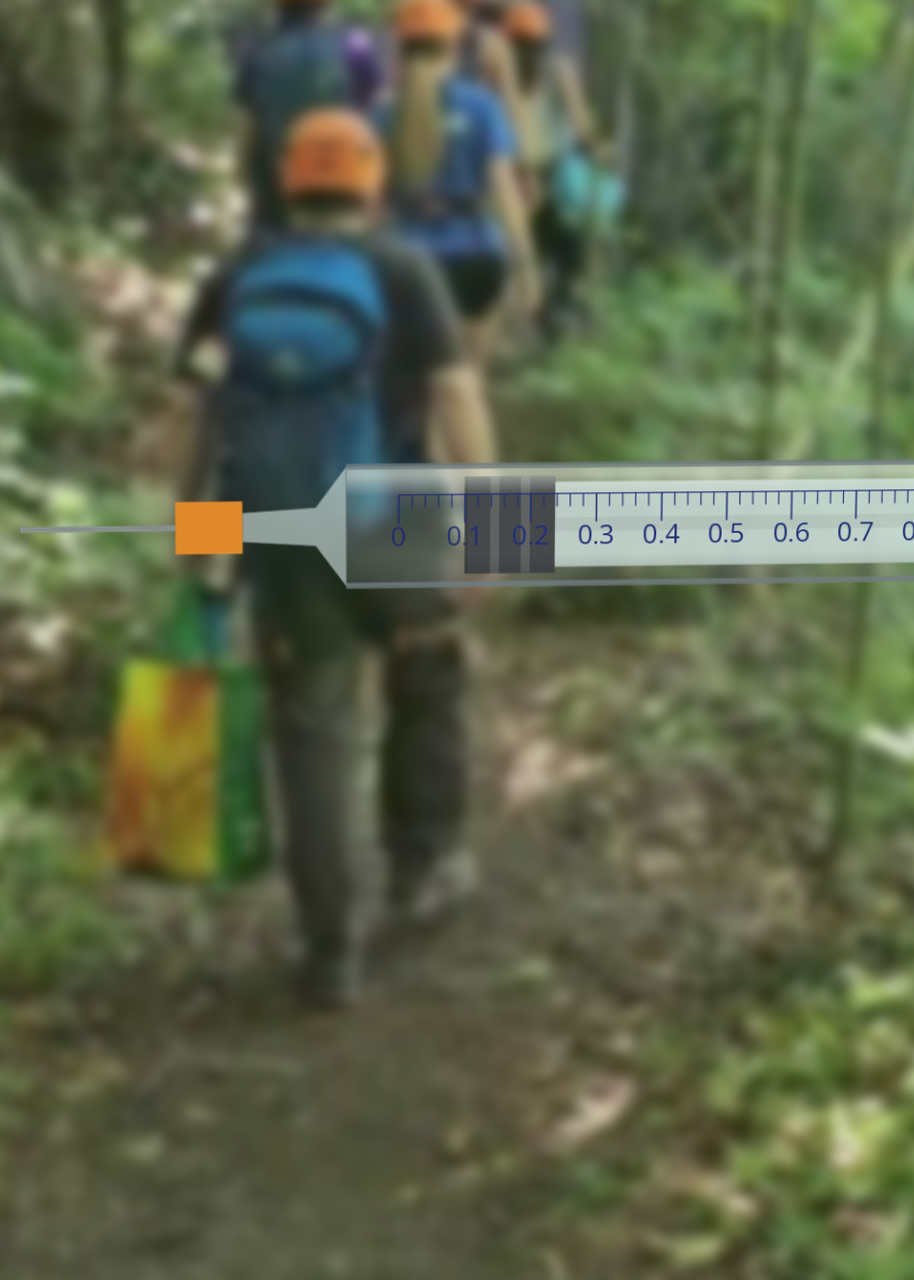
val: 0.1 mL
